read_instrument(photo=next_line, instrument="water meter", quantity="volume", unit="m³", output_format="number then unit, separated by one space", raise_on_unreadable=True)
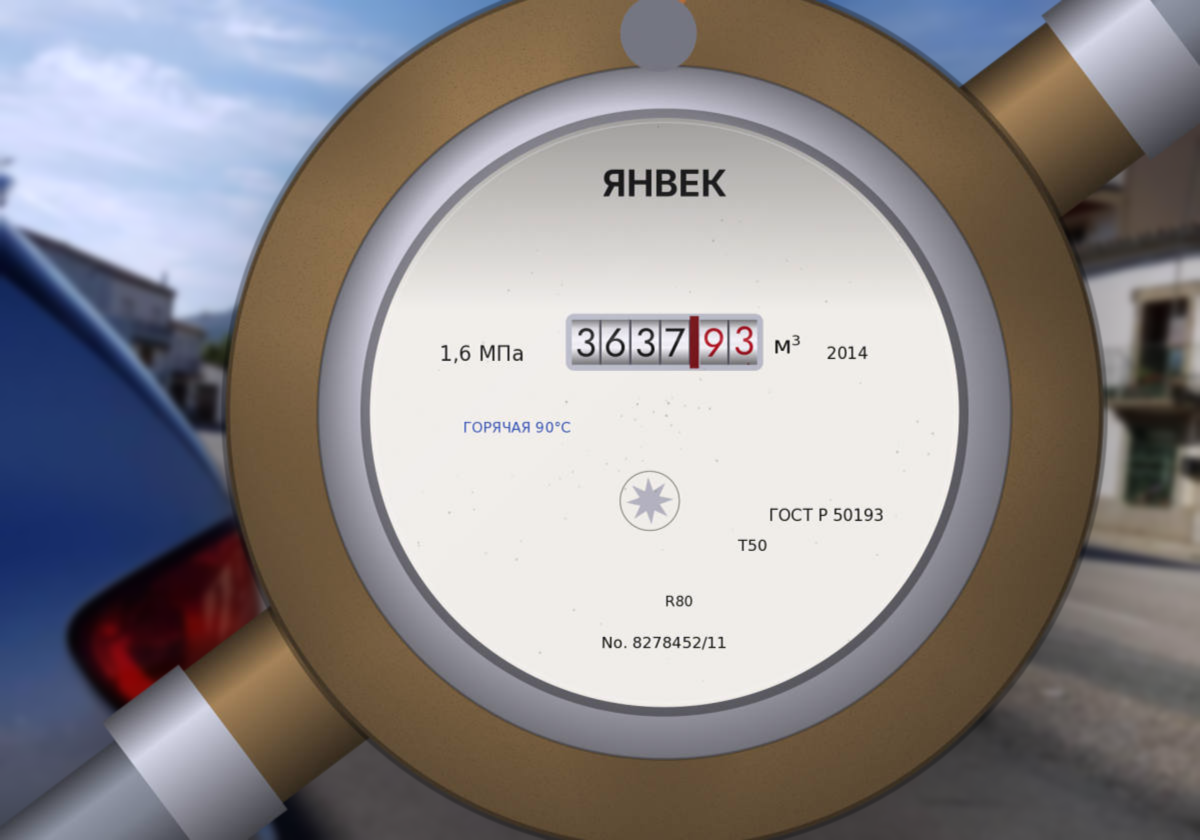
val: 3637.93 m³
